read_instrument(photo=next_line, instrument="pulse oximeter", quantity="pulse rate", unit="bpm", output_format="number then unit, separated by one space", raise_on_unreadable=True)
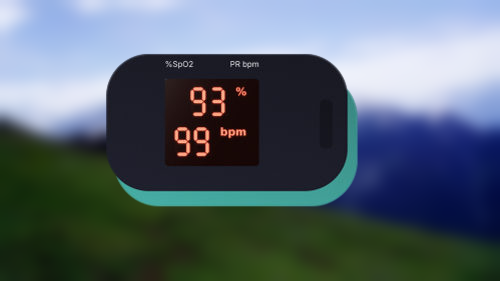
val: 99 bpm
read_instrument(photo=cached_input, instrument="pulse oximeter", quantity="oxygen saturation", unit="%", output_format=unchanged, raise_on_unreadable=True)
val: 93 %
